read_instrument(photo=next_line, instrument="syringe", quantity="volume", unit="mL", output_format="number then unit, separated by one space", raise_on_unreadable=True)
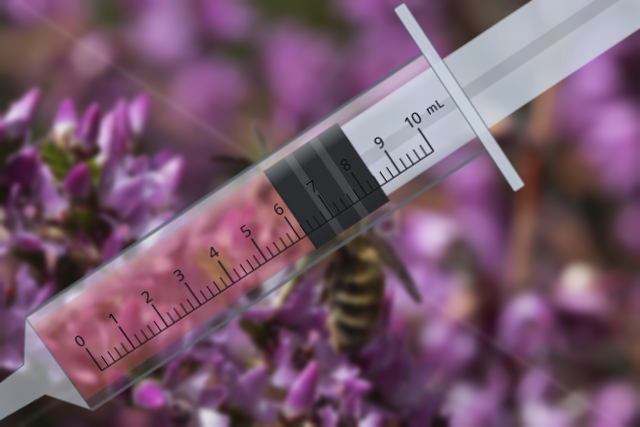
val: 6.2 mL
